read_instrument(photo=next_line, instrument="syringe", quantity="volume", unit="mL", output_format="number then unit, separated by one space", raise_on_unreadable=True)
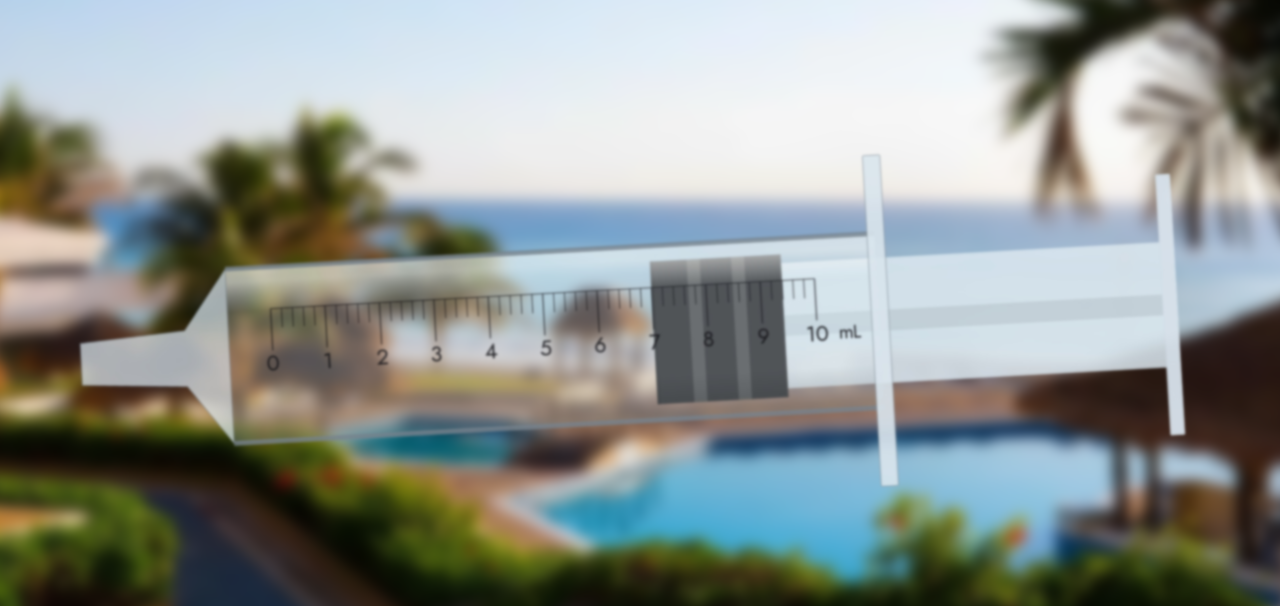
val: 7 mL
